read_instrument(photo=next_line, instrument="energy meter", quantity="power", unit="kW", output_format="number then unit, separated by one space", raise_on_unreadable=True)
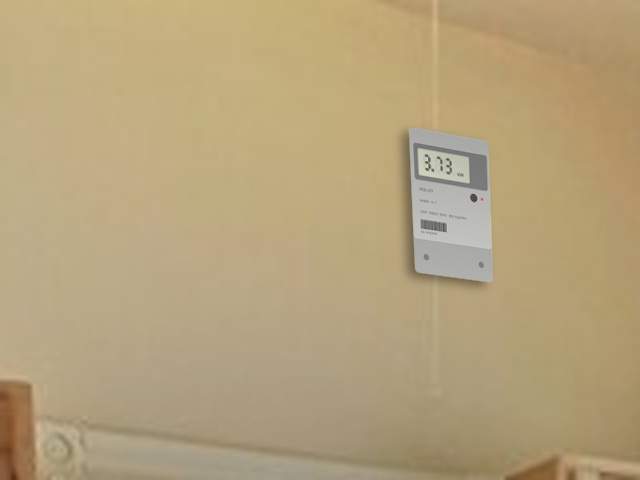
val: 3.73 kW
